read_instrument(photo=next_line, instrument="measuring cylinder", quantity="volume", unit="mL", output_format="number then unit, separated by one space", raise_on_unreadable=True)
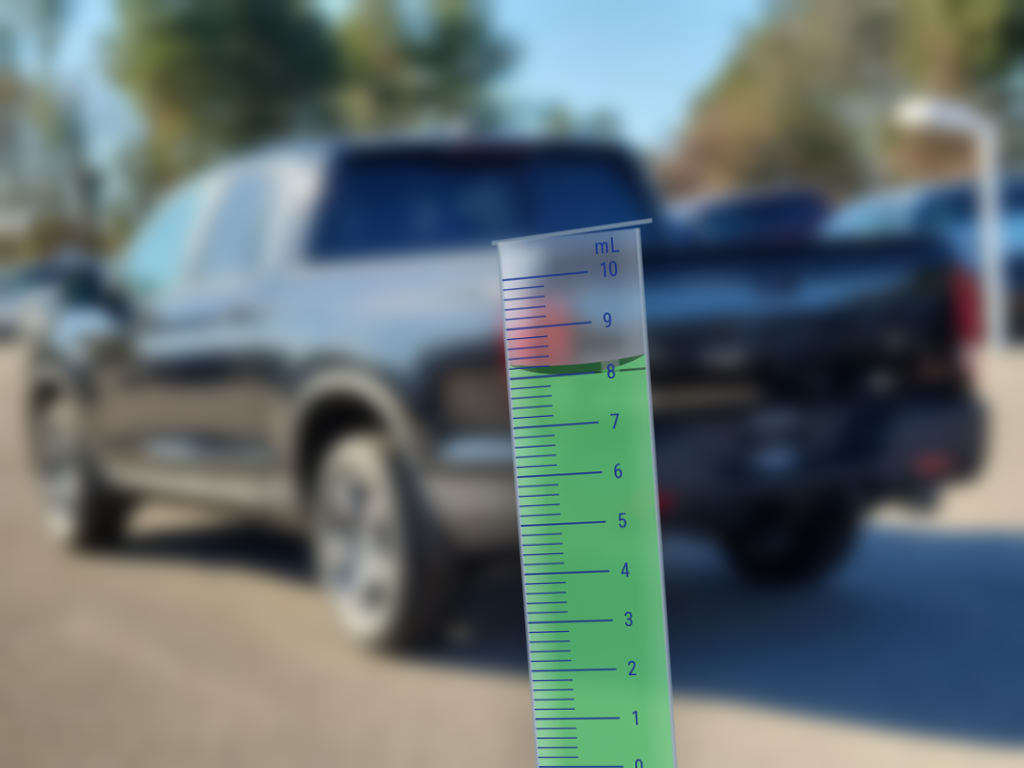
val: 8 mL
